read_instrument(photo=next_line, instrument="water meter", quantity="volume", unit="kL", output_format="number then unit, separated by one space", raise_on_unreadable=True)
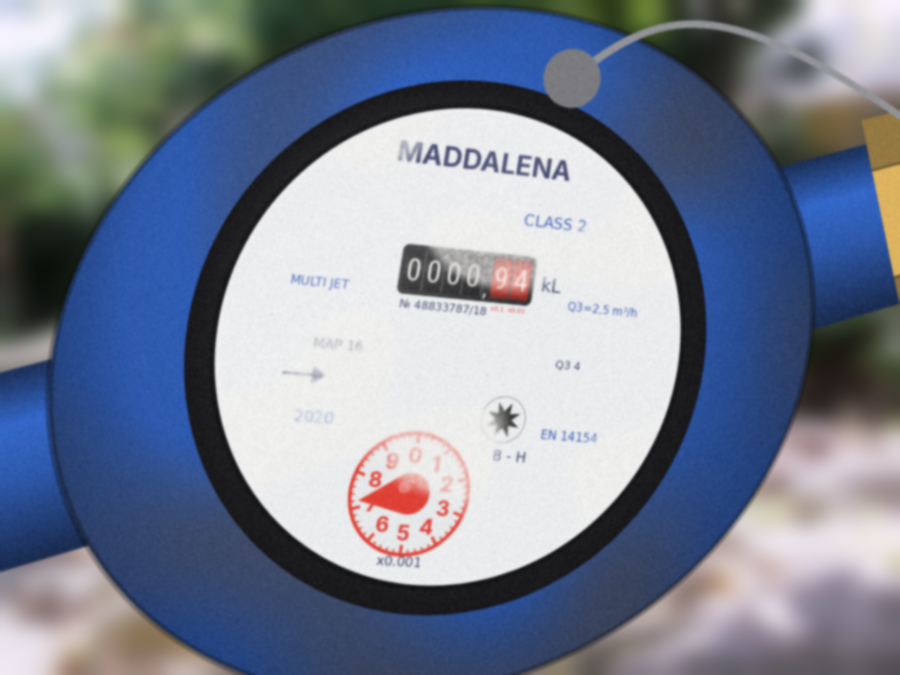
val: 0.947 kL
